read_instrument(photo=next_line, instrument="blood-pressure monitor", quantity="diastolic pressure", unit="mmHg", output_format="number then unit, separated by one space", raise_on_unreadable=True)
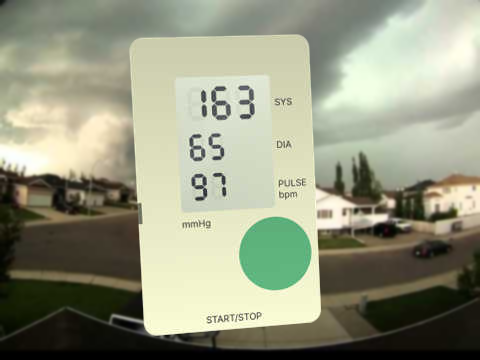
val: 65 mmHg
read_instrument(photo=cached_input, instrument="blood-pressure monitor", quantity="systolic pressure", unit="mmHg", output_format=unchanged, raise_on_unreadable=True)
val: 163 mmHg
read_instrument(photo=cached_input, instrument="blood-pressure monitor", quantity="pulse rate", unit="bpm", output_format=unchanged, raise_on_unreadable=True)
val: 97 bpm
